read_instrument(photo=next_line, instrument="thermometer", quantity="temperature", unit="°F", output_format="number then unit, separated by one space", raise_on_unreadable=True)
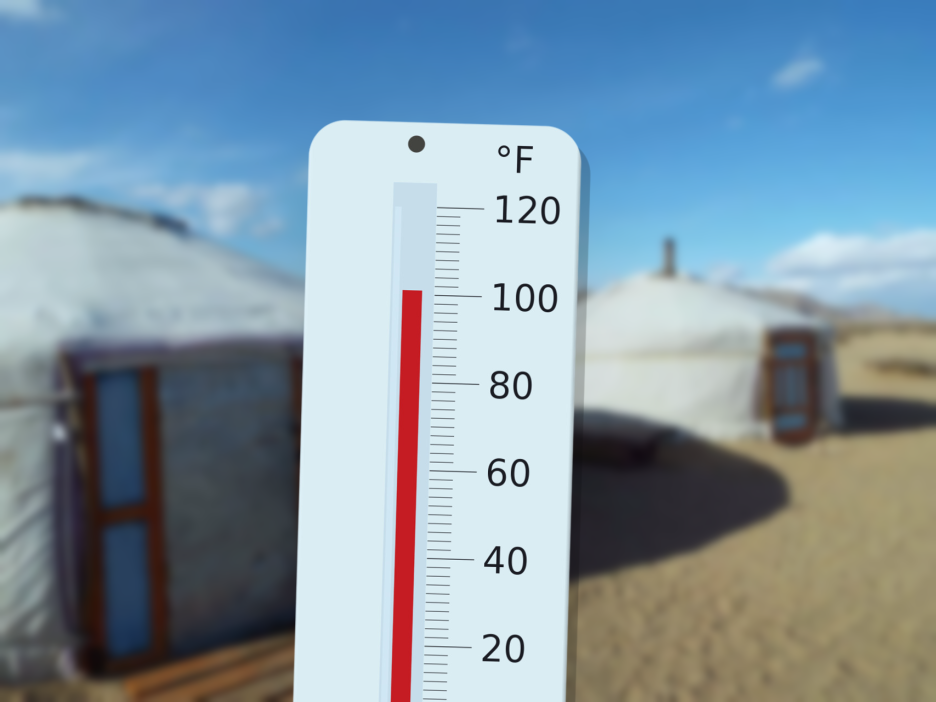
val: 101 °F
